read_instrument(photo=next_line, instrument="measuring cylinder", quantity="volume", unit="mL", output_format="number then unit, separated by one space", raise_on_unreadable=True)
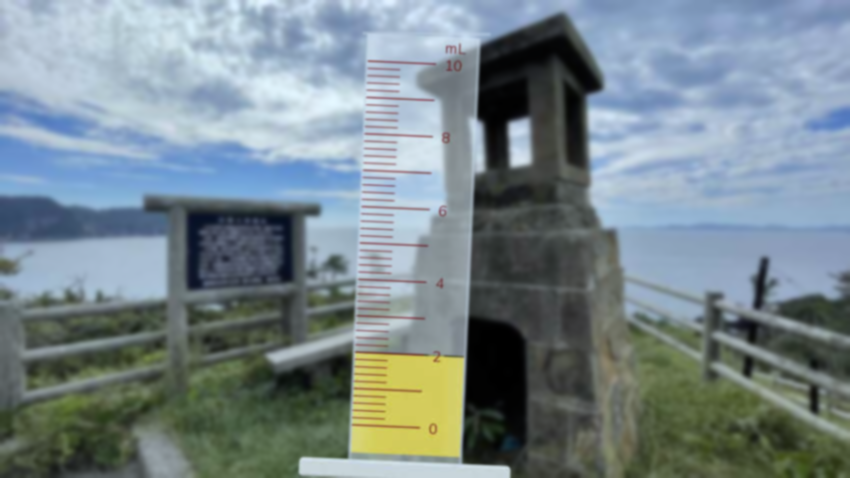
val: 2 mL
